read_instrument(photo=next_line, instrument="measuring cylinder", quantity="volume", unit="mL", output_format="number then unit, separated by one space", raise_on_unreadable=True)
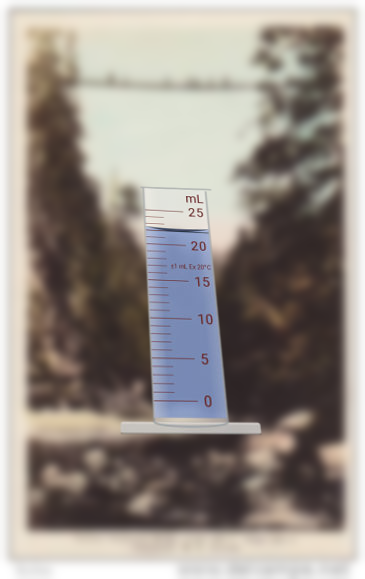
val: 22 mL
